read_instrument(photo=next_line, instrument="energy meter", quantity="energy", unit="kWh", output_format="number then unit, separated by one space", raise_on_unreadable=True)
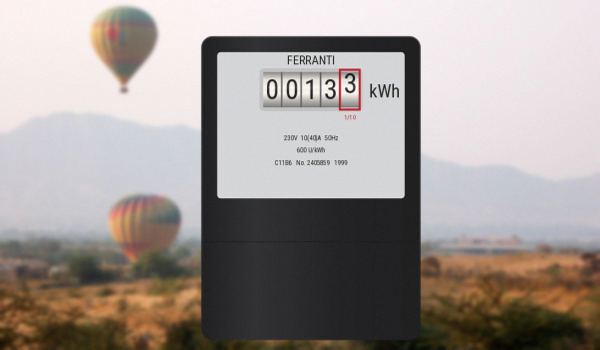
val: 13.3 kWh
